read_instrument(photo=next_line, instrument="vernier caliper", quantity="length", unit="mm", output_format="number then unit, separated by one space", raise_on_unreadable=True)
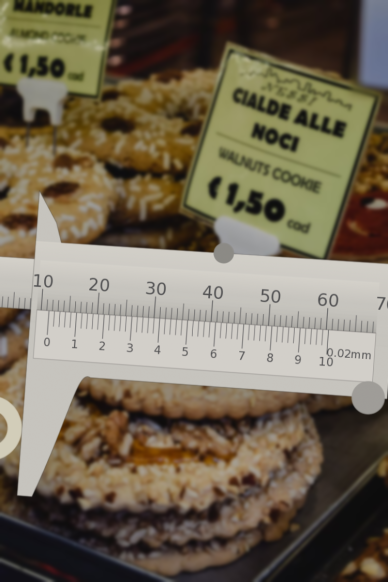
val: 11.4 mm
